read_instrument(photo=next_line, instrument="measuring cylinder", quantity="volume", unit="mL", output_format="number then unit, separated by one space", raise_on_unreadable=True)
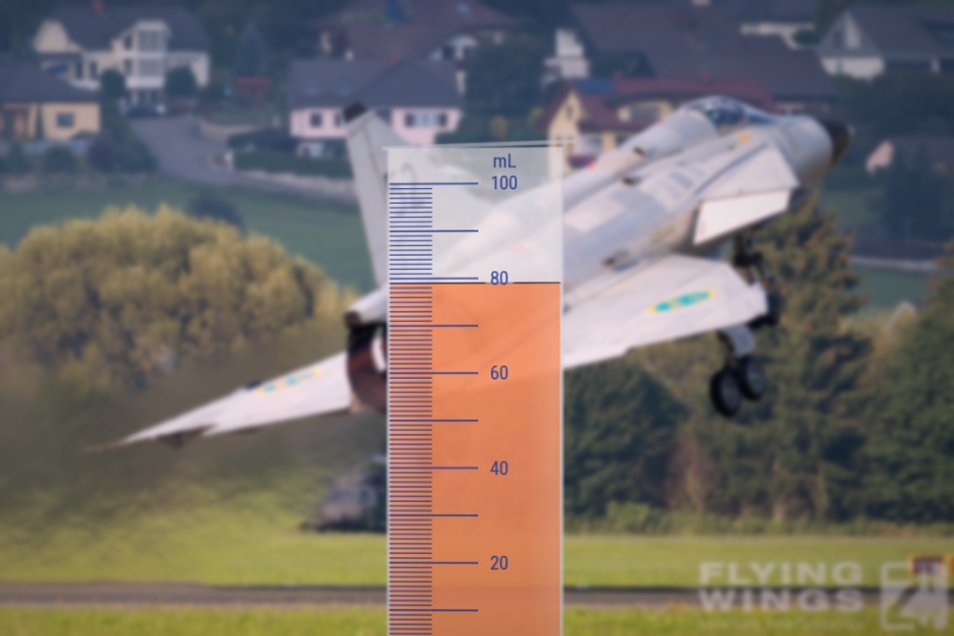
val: 79 mL
